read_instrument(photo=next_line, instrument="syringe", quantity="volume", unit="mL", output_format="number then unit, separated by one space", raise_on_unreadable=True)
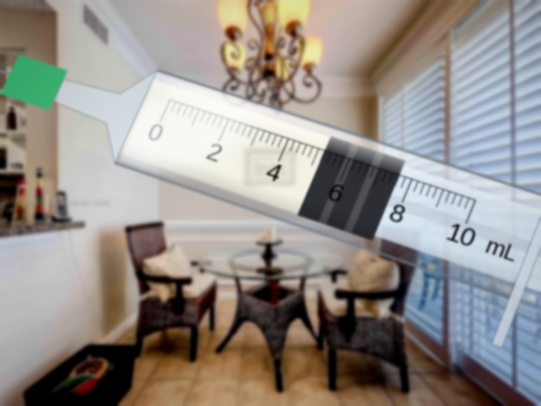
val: 5.2 mL
